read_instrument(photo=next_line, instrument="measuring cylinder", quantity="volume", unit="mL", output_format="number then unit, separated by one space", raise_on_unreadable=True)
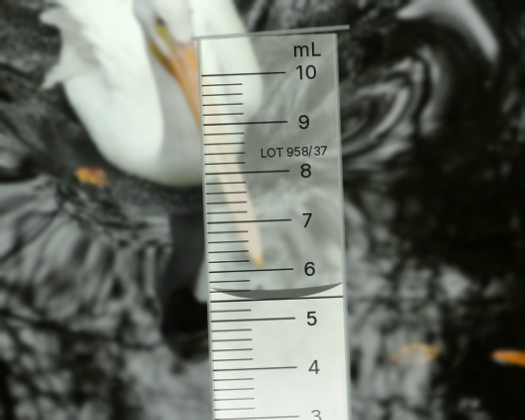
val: 5.4 mL
